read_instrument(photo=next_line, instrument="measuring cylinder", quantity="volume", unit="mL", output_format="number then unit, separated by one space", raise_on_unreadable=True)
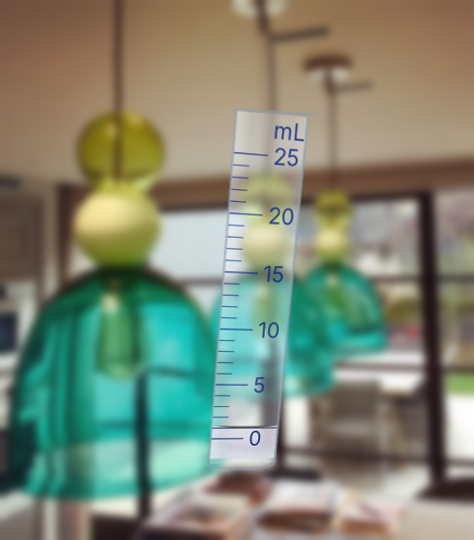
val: 1 mL
